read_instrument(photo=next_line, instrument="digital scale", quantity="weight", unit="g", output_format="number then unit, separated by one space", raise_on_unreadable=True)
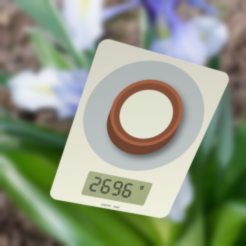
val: 2696 g
